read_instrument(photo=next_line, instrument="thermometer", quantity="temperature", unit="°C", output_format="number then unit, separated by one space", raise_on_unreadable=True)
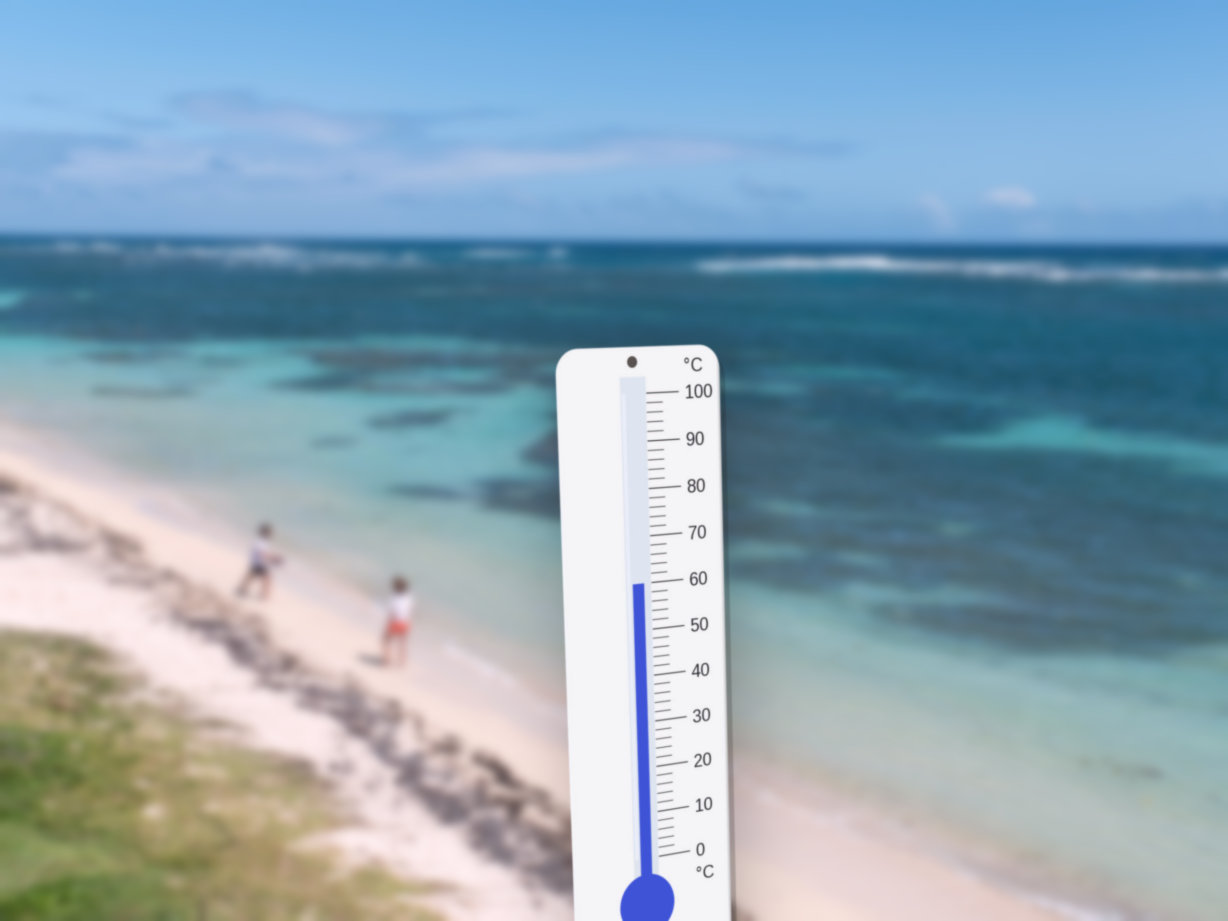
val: 60 °C
